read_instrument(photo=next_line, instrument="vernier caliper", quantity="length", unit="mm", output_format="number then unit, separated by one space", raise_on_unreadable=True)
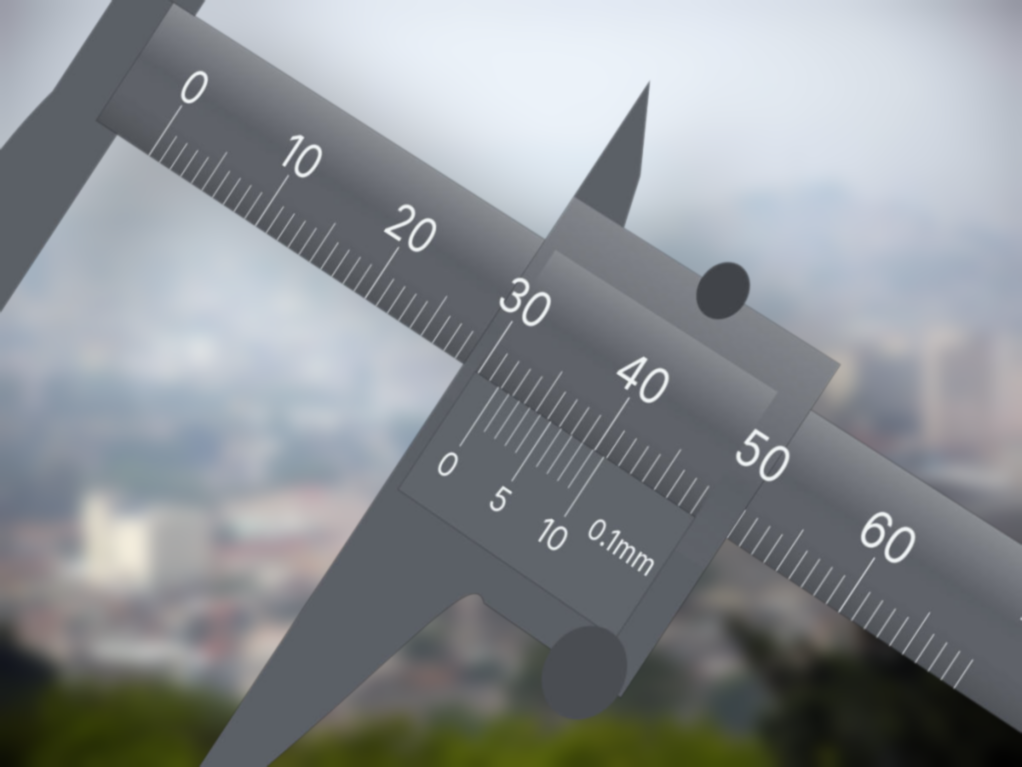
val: 31.8 mm
